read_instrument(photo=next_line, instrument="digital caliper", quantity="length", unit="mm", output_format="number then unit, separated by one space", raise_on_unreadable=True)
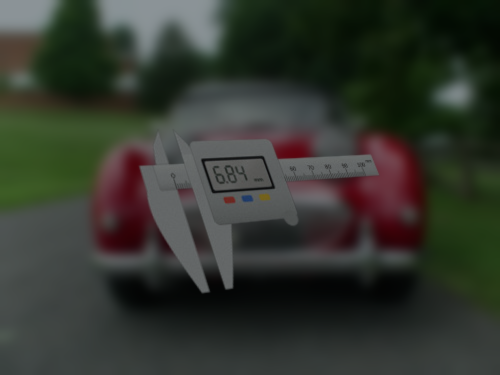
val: 6.84 mm
